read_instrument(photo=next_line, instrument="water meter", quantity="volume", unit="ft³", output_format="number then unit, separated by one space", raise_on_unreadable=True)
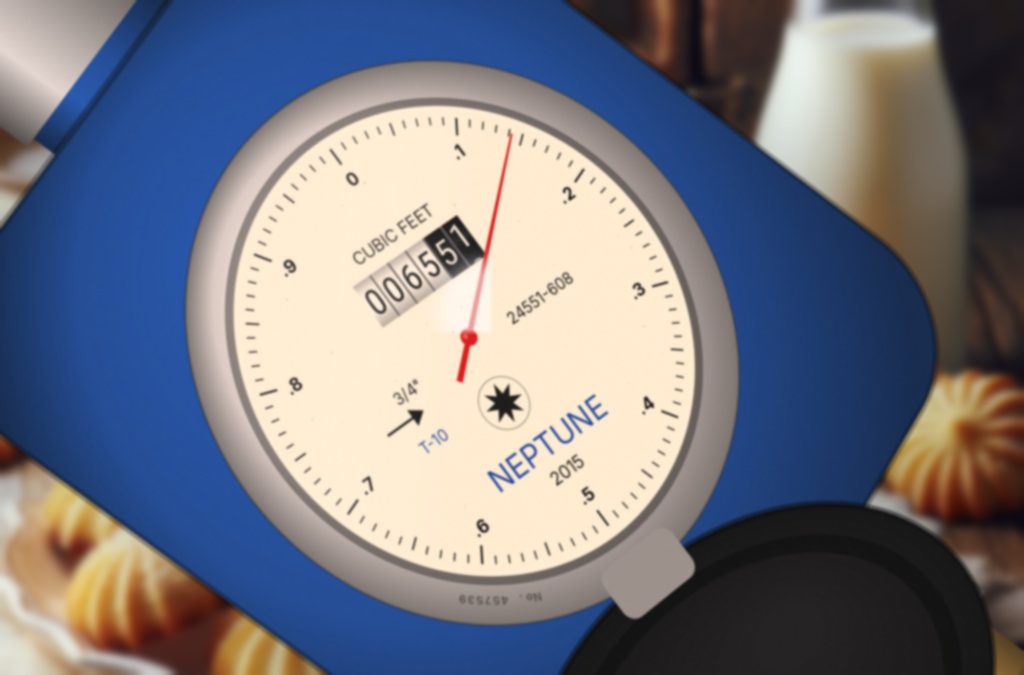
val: 6551.14 ft³
